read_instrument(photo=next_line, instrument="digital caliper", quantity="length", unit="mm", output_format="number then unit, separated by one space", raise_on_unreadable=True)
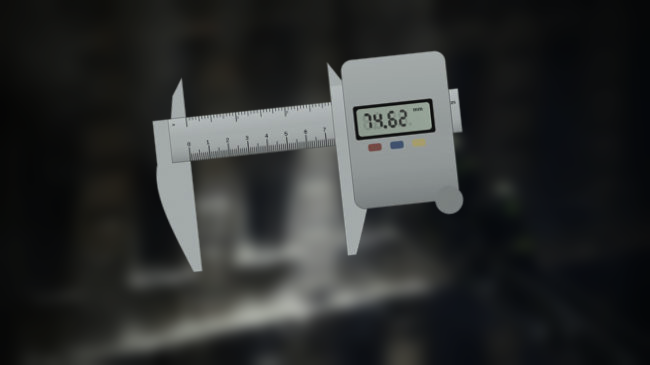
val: 74.62 mm
